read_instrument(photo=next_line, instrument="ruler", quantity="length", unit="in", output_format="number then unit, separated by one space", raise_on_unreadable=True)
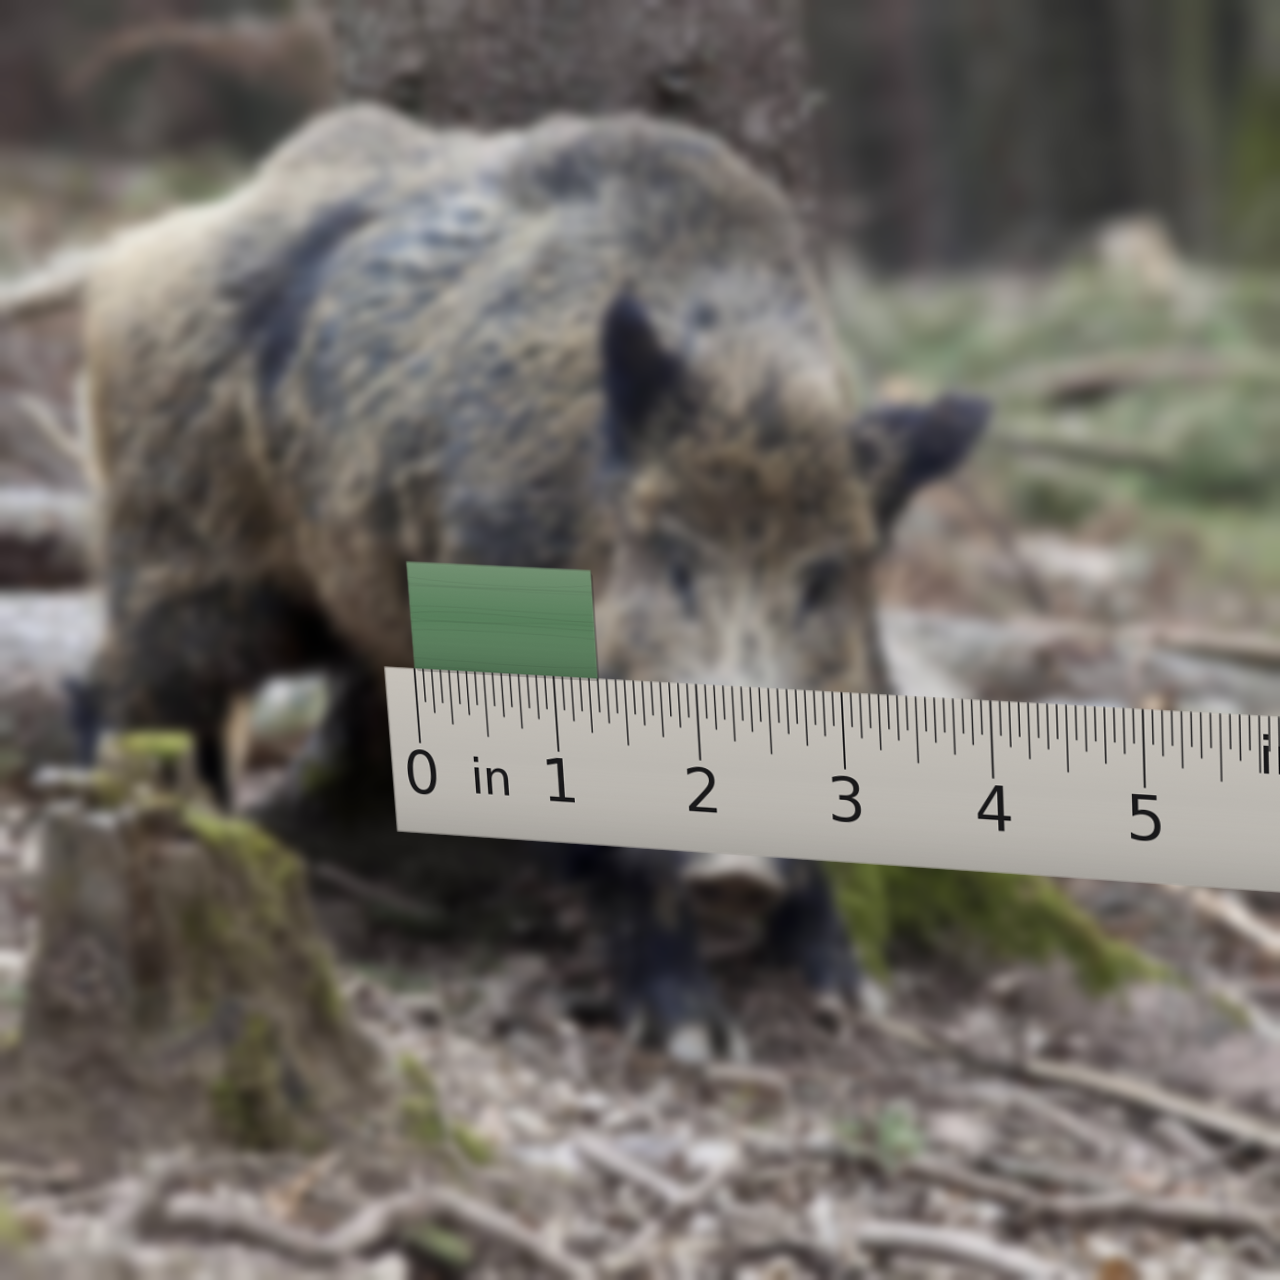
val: 1.3125 in
